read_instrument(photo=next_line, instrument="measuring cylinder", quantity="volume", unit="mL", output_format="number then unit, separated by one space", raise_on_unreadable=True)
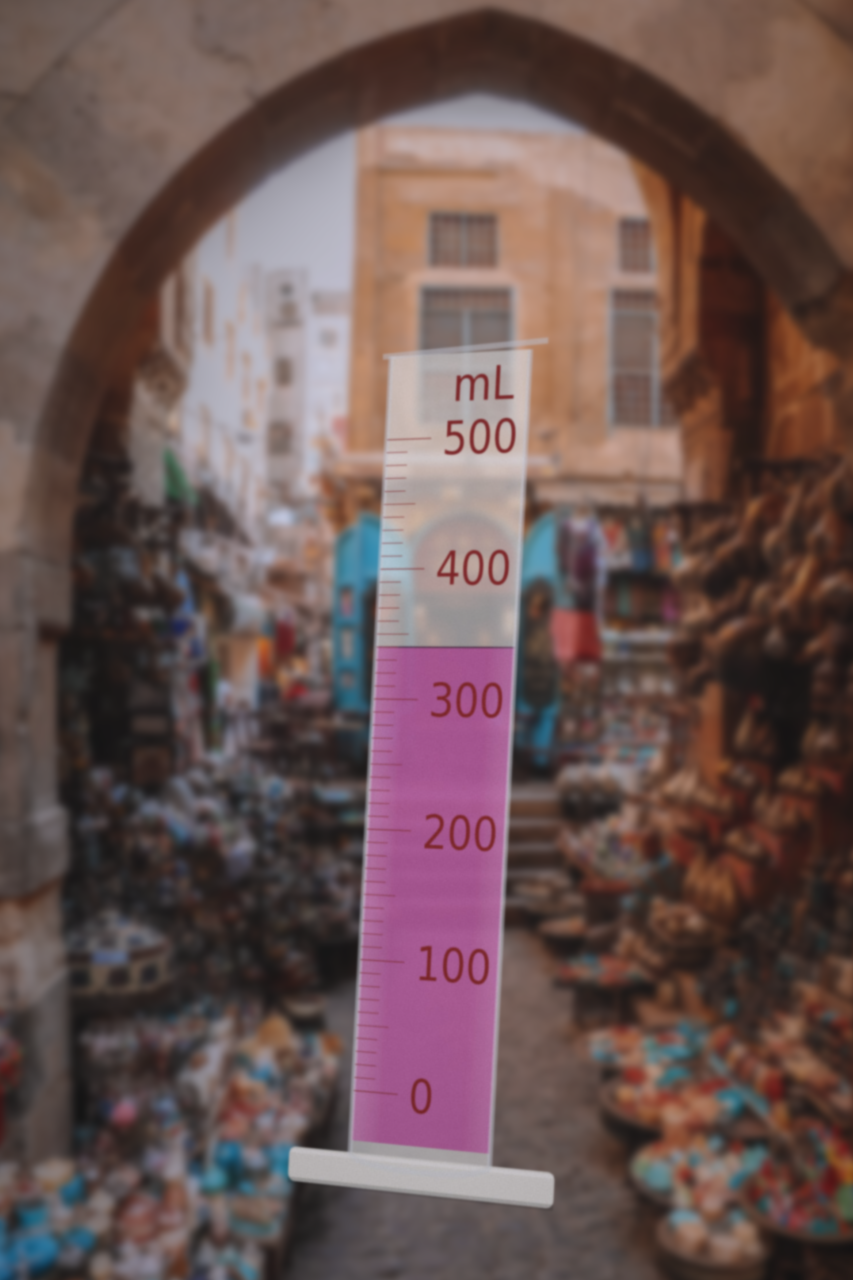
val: 340 mL
